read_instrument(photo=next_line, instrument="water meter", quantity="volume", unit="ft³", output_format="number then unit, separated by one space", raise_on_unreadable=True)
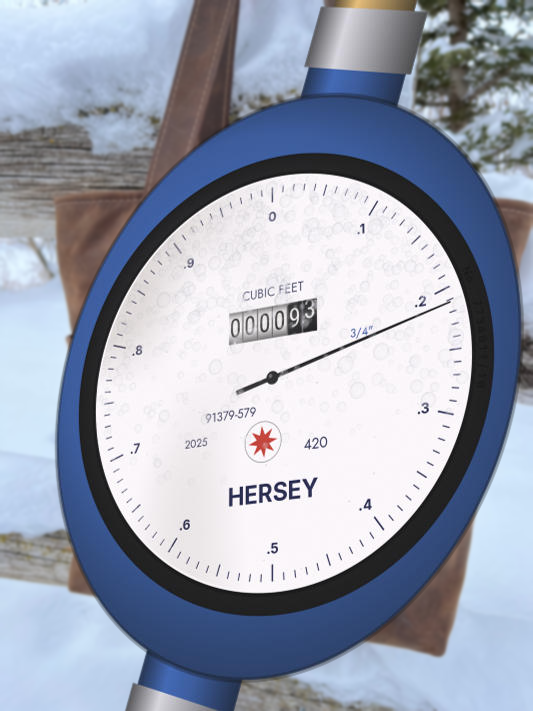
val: 93.21 ft³
